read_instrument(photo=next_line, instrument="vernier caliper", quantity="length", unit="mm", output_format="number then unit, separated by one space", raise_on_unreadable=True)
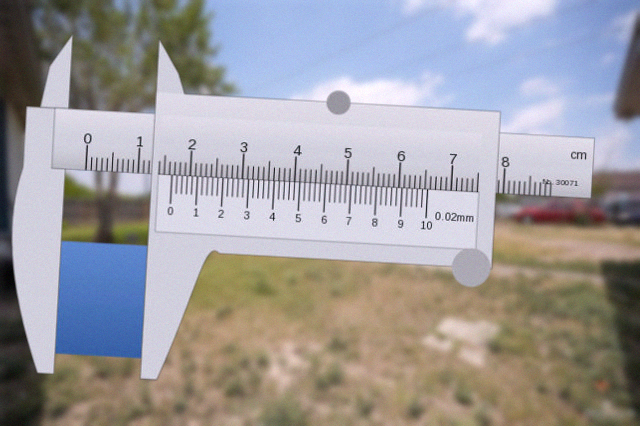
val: 16.5 mm
